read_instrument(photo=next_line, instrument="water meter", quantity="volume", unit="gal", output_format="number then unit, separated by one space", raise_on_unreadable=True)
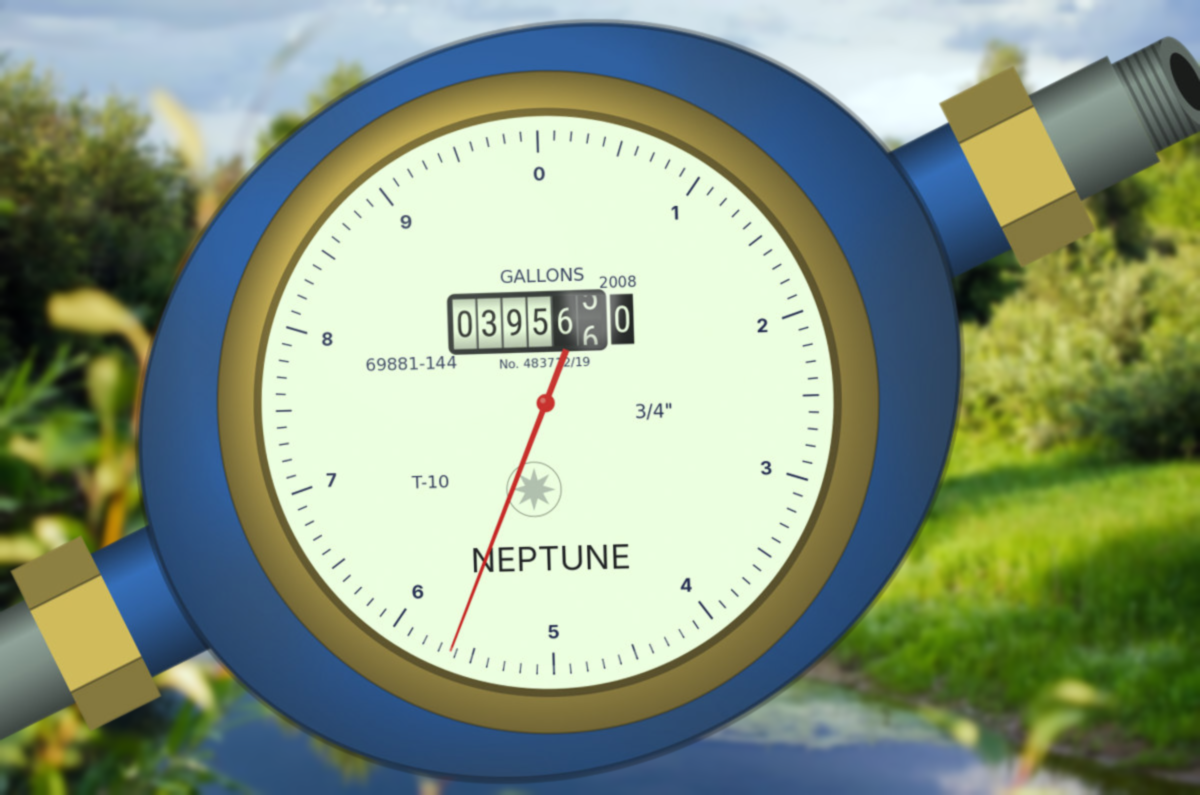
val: 395655.6 gal
